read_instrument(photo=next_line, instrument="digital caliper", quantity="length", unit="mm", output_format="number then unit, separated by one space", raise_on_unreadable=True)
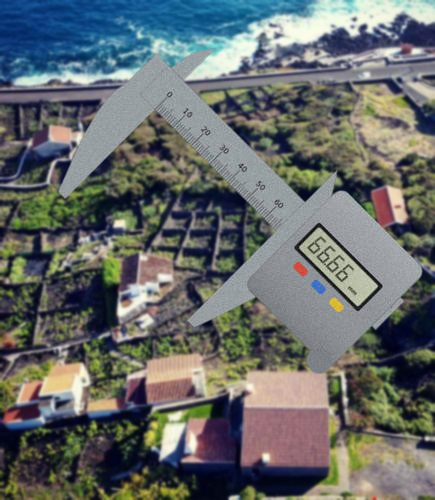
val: 66.66 mm
